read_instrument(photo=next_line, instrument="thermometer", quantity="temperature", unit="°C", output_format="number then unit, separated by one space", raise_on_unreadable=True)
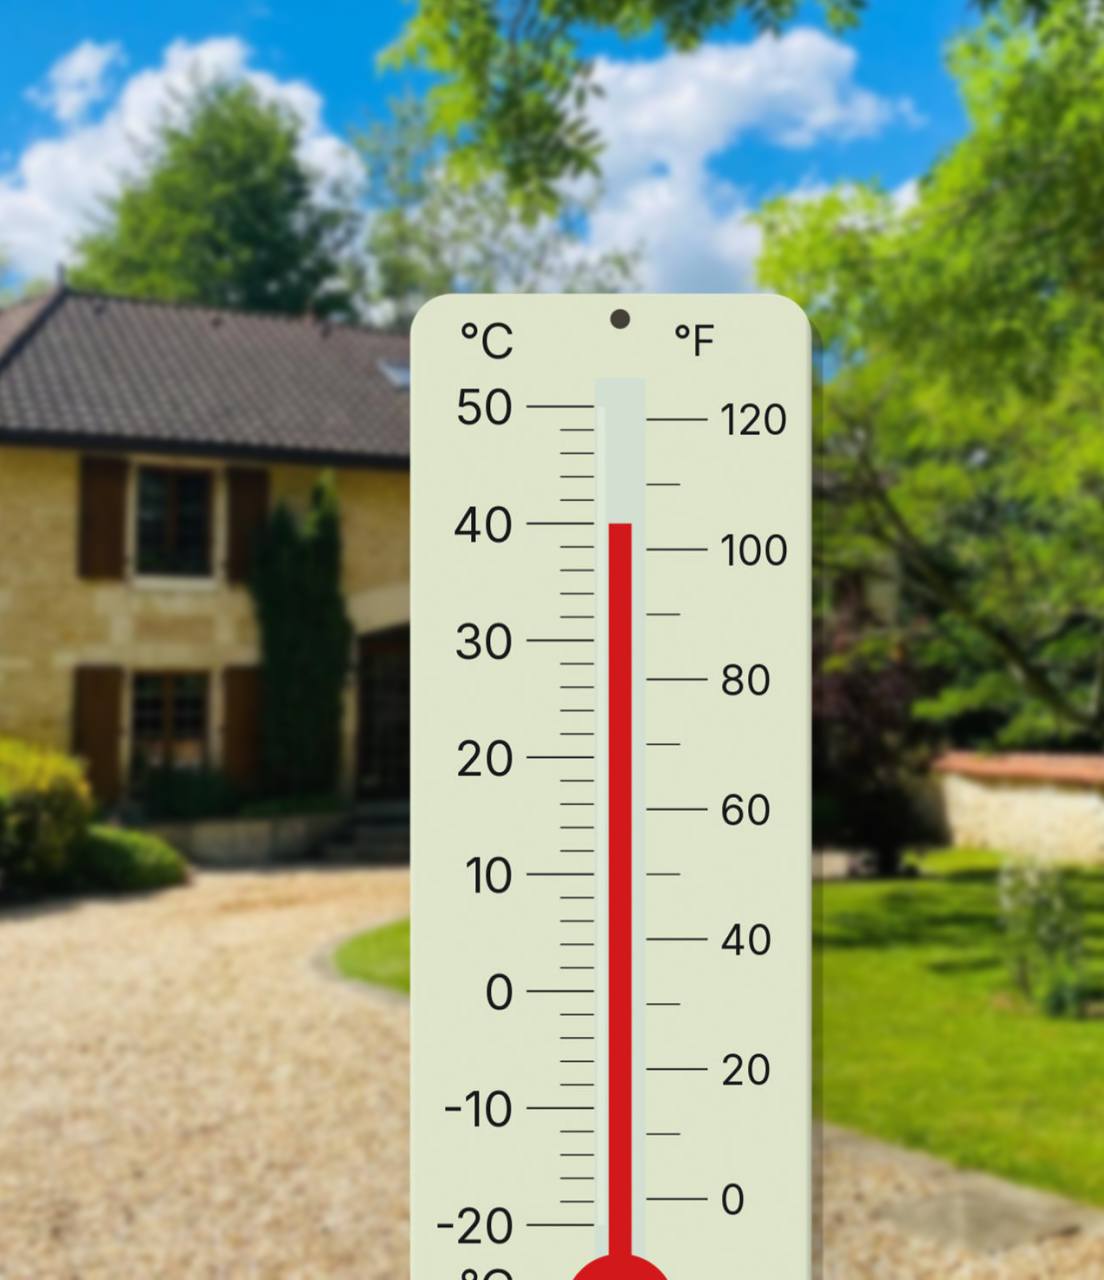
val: 40 °C
